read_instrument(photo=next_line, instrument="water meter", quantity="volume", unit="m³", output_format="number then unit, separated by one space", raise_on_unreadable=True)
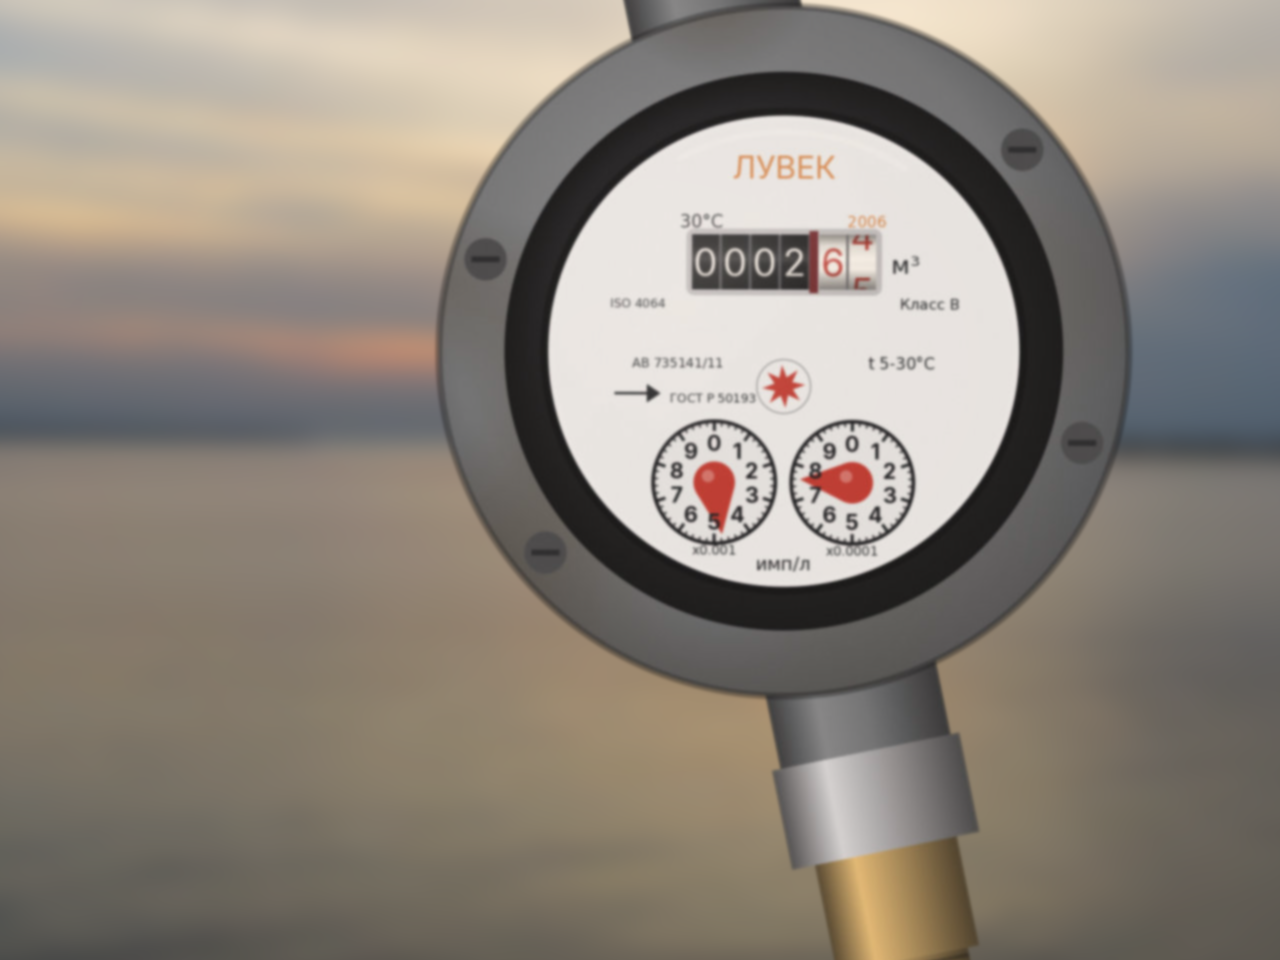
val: 2.6447 m³
